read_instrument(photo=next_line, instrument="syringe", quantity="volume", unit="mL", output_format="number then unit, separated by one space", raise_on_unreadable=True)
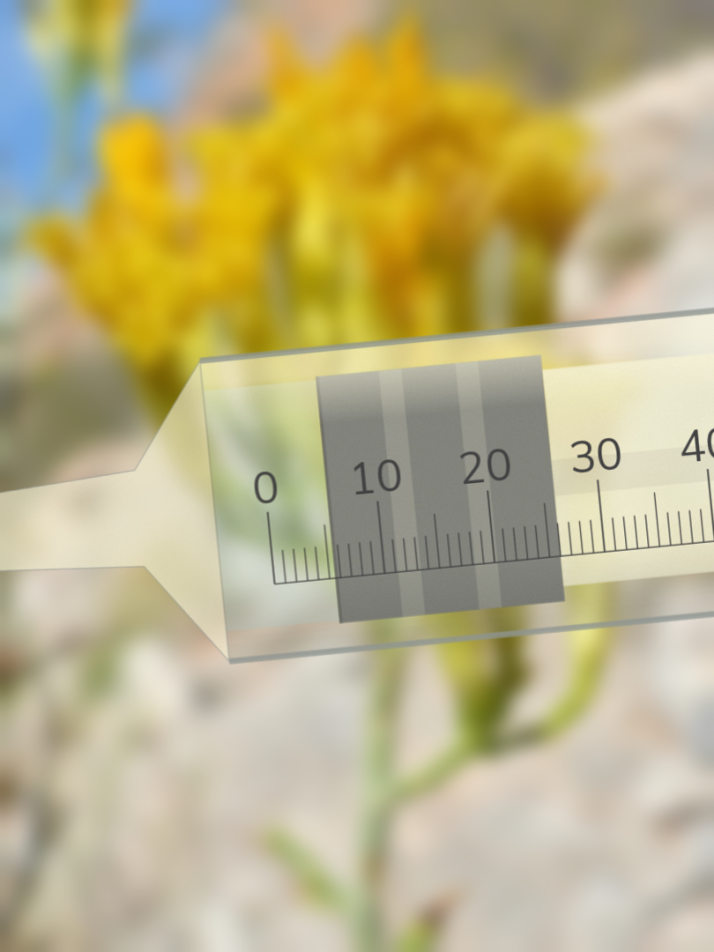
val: 5.5 mL
